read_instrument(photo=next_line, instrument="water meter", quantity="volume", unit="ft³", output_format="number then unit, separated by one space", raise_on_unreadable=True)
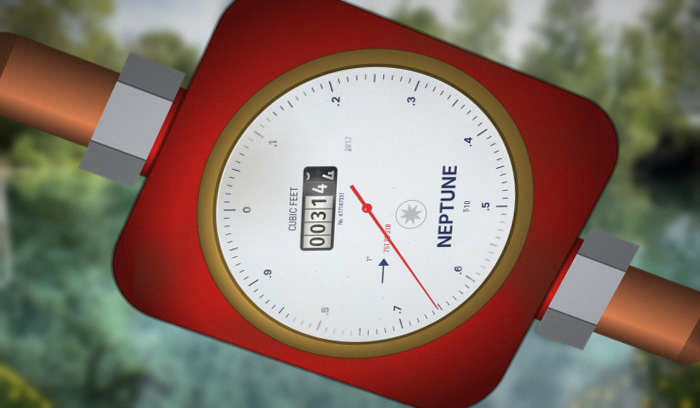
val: 3143.65 ft³
